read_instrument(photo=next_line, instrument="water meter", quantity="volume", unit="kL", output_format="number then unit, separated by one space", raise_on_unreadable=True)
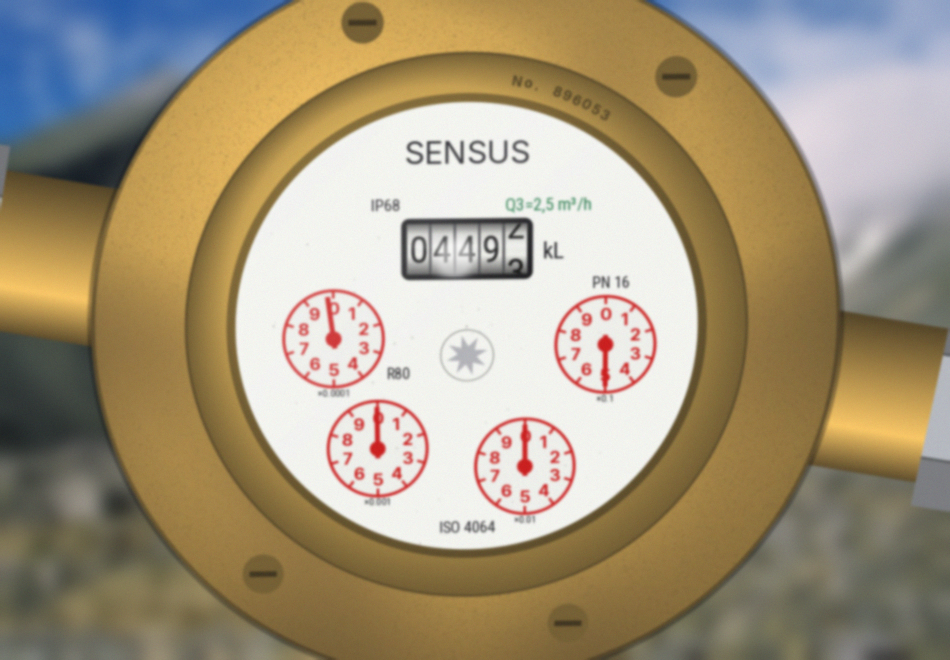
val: 4492.4999 kL
